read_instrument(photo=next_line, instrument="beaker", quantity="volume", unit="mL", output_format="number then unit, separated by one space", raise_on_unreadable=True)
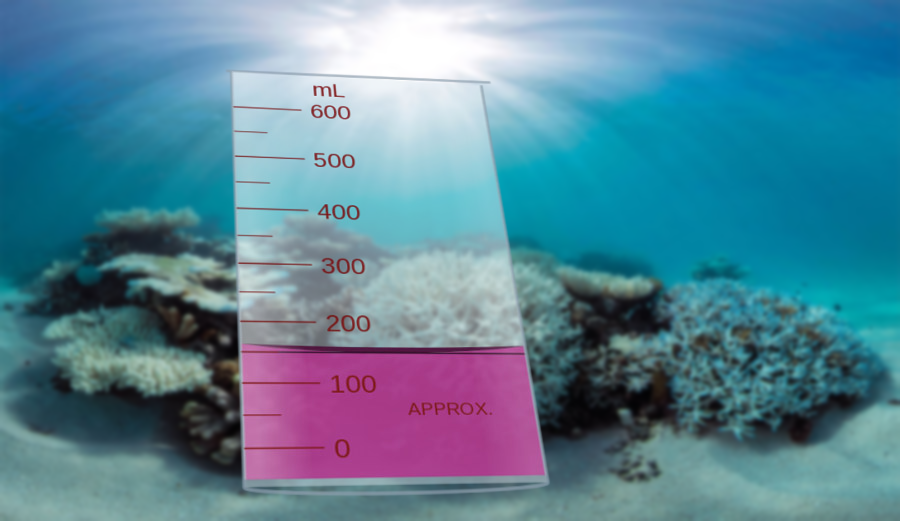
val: 150 mL
